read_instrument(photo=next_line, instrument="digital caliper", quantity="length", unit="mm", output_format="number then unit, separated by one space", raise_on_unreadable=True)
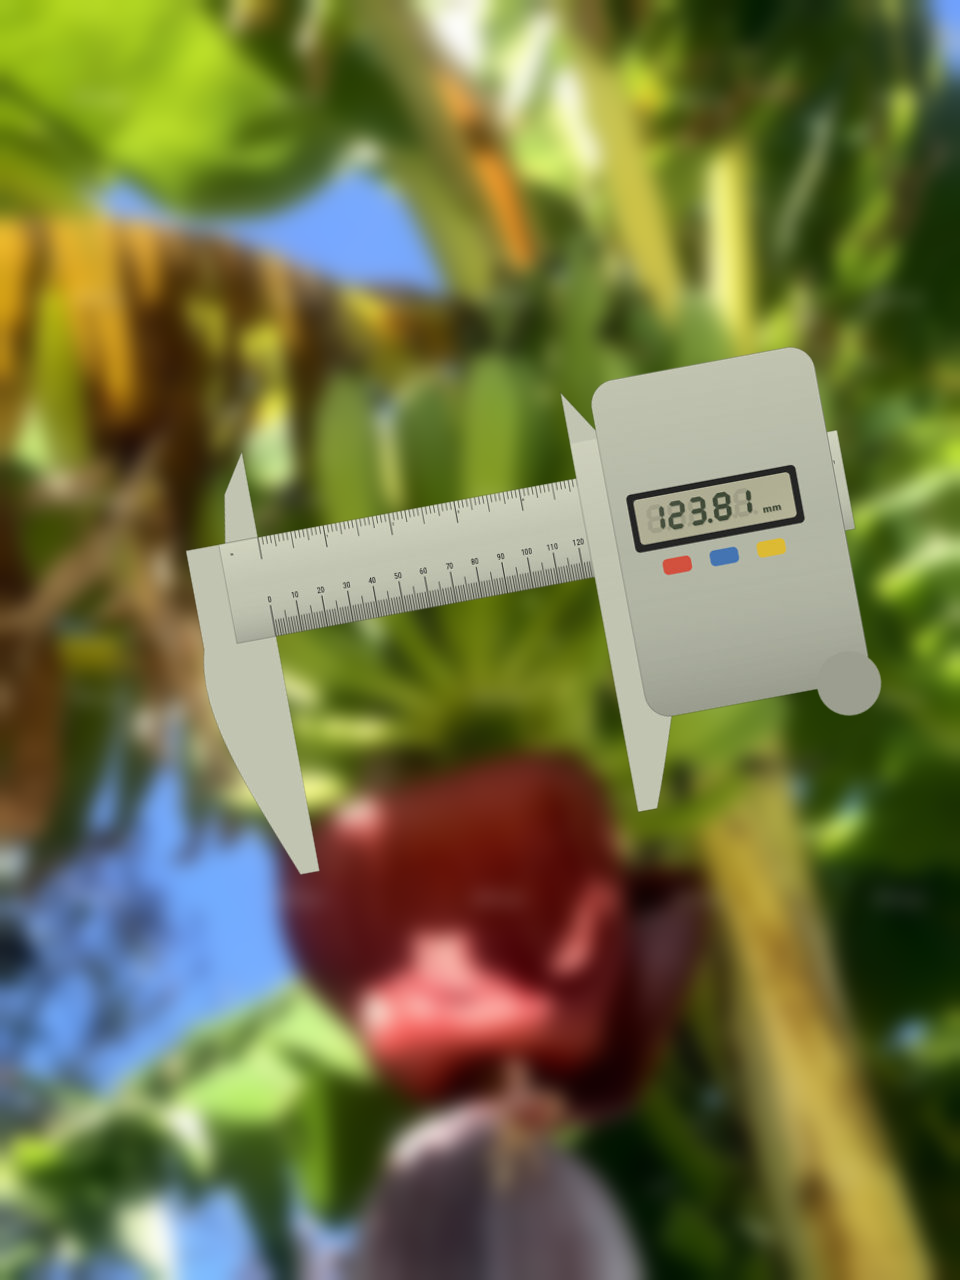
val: 123.81 mm
